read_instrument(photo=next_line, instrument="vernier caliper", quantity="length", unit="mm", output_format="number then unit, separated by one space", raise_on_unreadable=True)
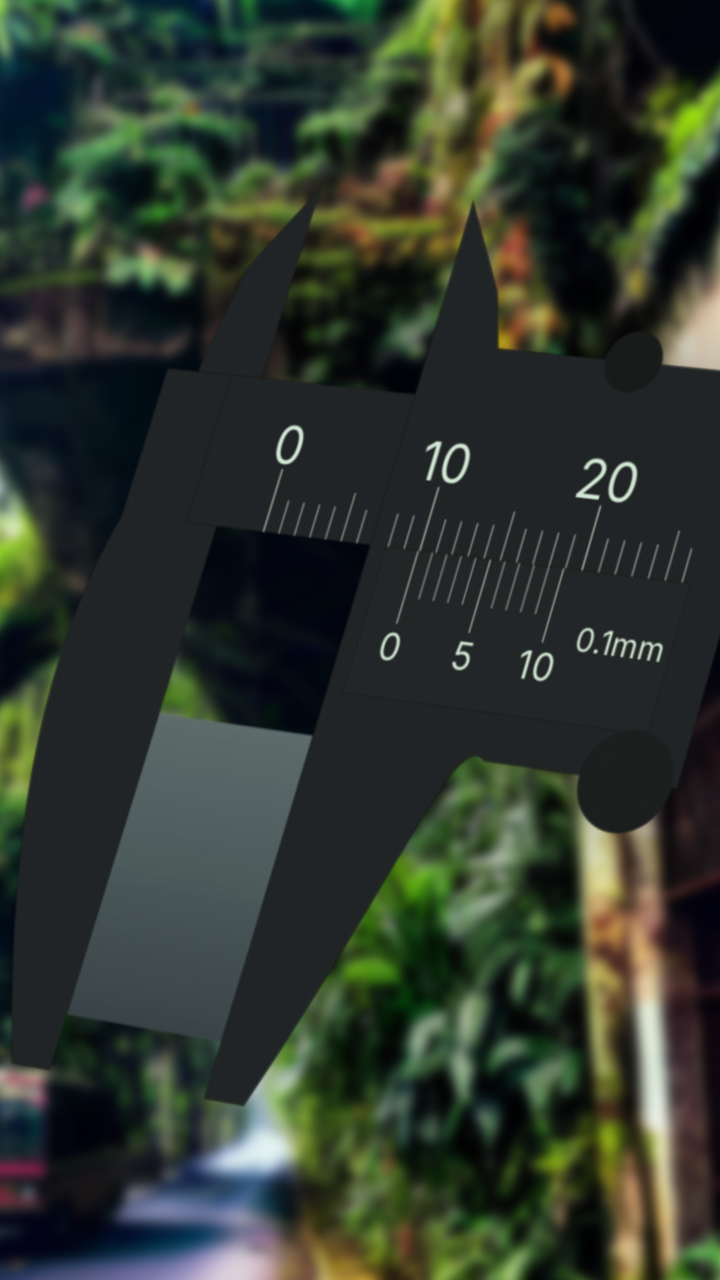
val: 9.9 mm
